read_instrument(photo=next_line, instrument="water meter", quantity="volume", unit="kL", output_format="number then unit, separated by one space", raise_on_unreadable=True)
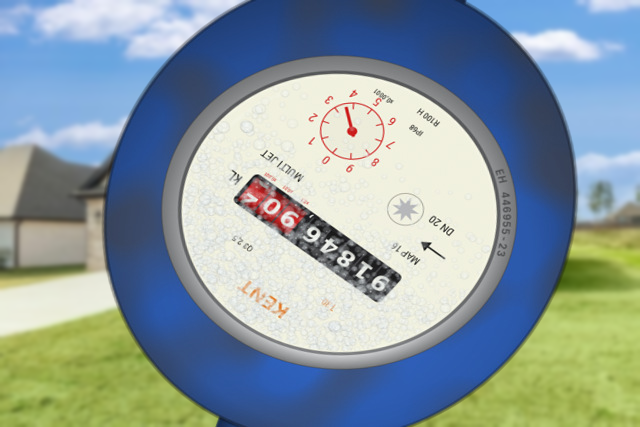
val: 91846.9023 kL
